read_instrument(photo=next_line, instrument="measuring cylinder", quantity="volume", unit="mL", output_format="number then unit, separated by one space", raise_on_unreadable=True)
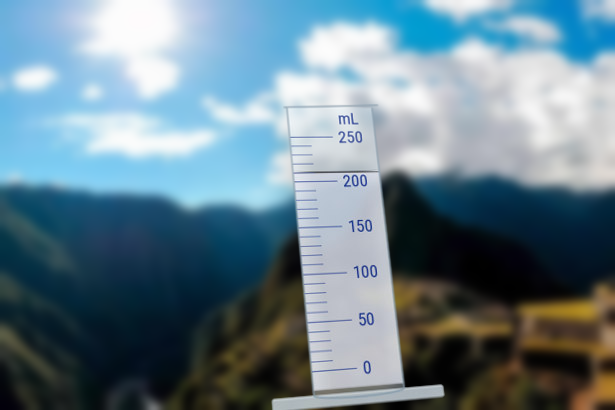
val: 210 mL
